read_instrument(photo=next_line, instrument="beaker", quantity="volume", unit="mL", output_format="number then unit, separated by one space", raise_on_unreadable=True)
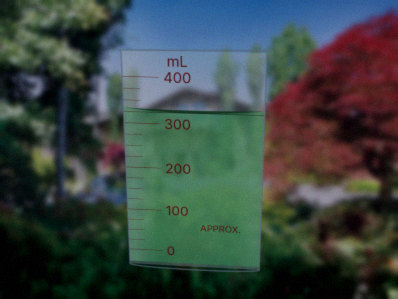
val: 325 mL
